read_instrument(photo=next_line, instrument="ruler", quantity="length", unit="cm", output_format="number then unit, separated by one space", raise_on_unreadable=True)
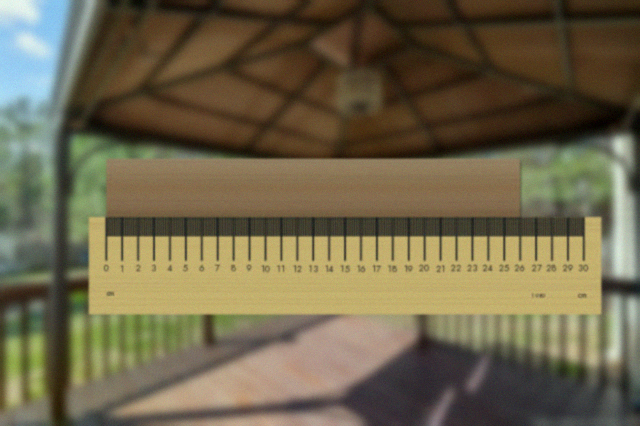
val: 26 cm
